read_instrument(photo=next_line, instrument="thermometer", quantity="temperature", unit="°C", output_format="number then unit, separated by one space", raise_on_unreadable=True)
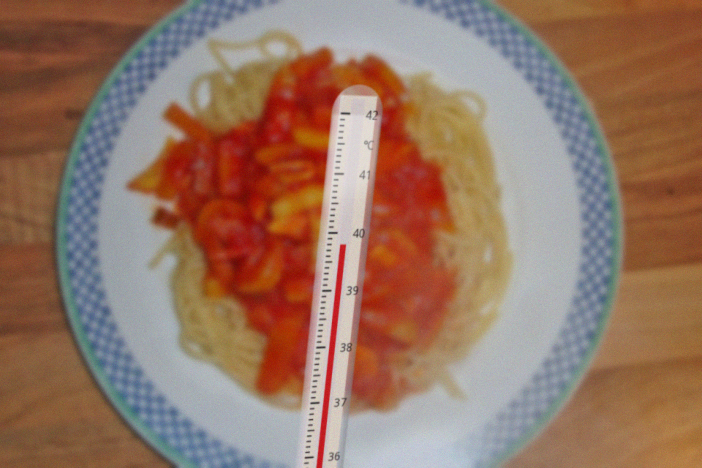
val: 39.8 °C
